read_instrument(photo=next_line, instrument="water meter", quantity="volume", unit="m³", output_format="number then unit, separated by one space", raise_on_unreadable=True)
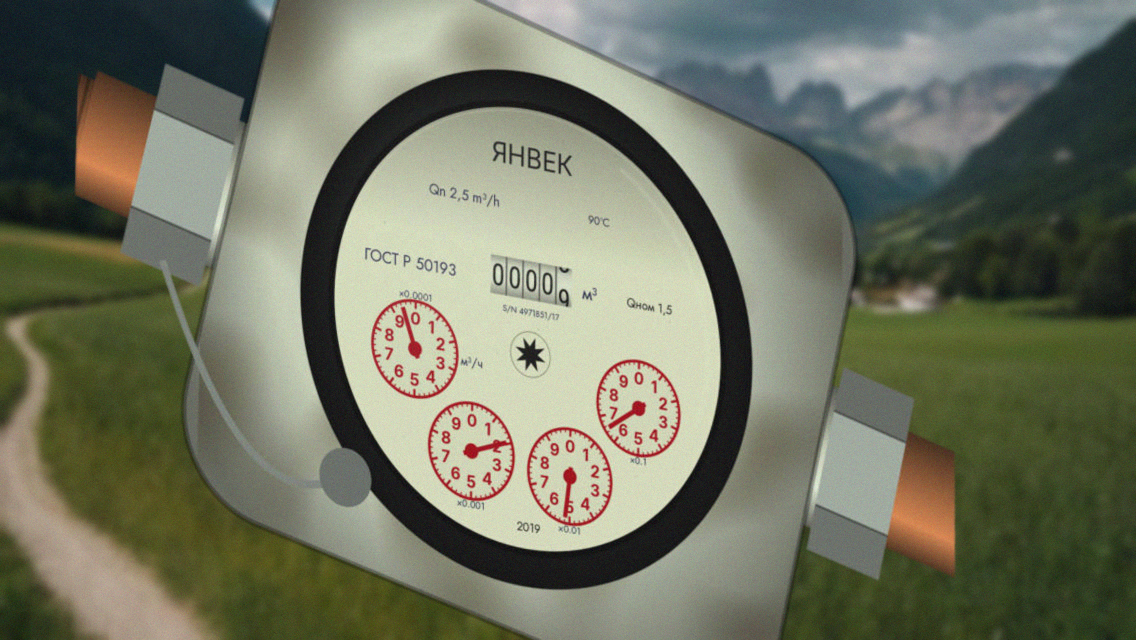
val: 8.6519 m³
